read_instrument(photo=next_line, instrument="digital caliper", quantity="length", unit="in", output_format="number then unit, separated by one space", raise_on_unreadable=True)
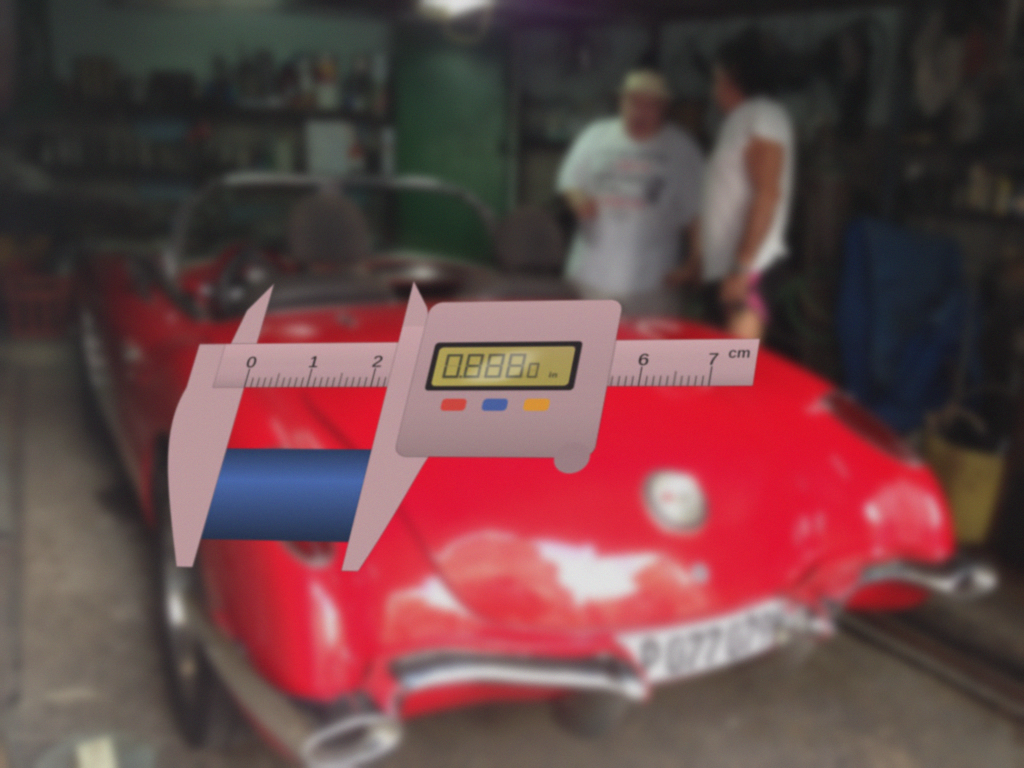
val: 0.8880 in
